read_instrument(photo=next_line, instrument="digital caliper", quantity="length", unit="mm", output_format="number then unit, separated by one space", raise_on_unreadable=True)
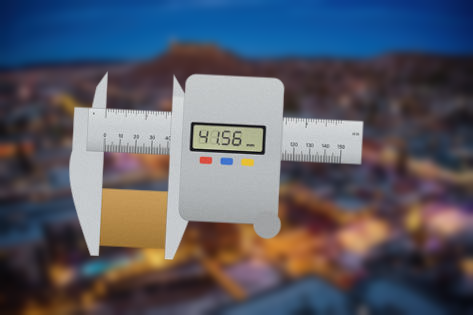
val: 41.56 mm
